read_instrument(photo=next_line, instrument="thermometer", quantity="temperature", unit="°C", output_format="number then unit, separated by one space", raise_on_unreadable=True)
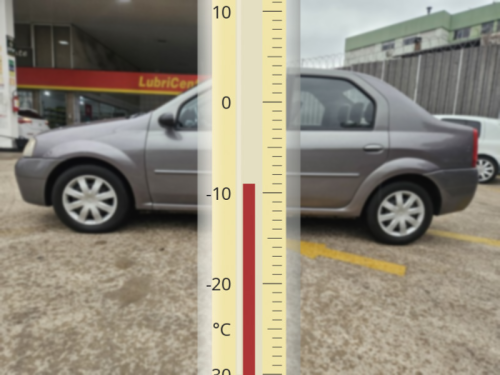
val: -9 °C
